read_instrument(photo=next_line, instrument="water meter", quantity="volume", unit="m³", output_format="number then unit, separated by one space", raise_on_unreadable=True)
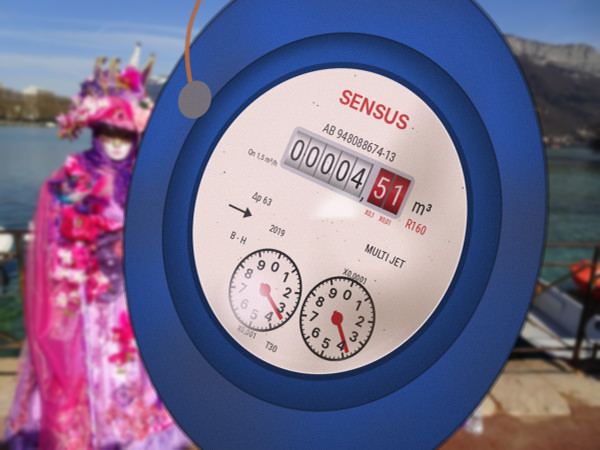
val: 4.5133 m³
